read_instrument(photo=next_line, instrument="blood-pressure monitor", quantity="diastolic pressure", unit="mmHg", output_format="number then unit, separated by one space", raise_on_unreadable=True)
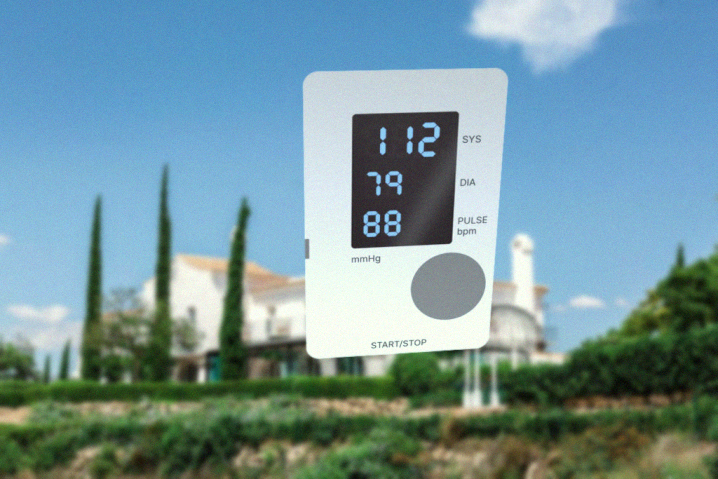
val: 79 mmHg
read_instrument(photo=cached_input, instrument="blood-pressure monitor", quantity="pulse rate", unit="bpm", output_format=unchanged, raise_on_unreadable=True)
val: 88 bpm
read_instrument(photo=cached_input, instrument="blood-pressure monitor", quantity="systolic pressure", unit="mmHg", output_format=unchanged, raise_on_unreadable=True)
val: 112 mmHg
